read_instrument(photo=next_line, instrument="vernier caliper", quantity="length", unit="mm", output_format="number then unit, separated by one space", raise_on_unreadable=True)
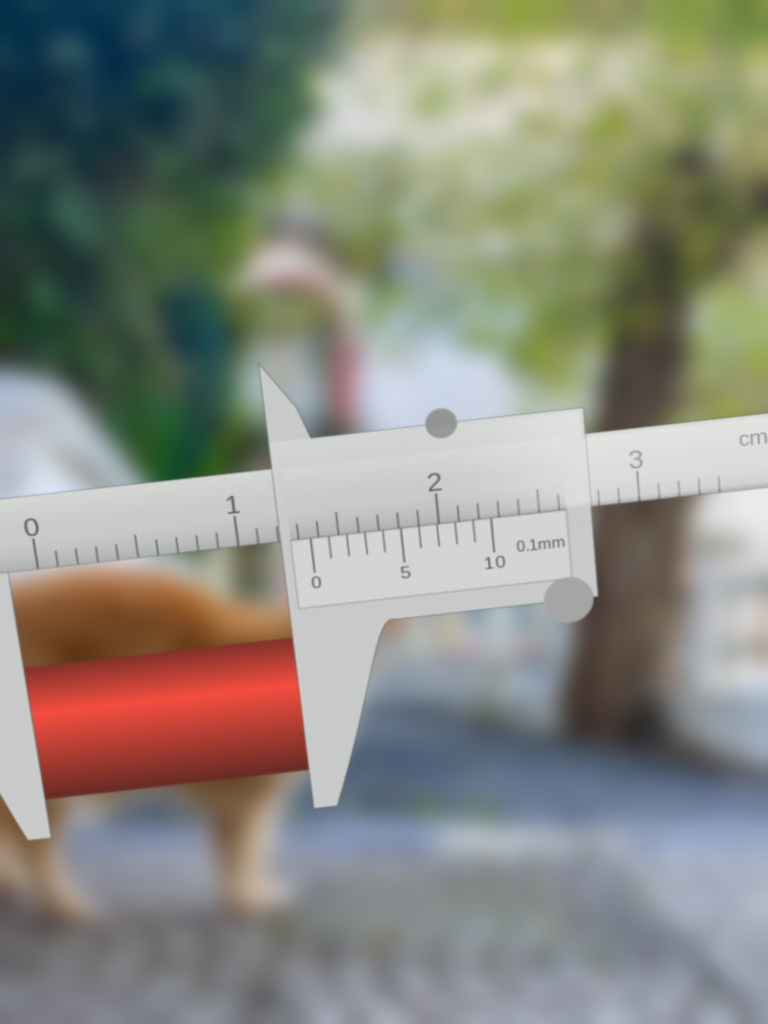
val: 13.6 mm
